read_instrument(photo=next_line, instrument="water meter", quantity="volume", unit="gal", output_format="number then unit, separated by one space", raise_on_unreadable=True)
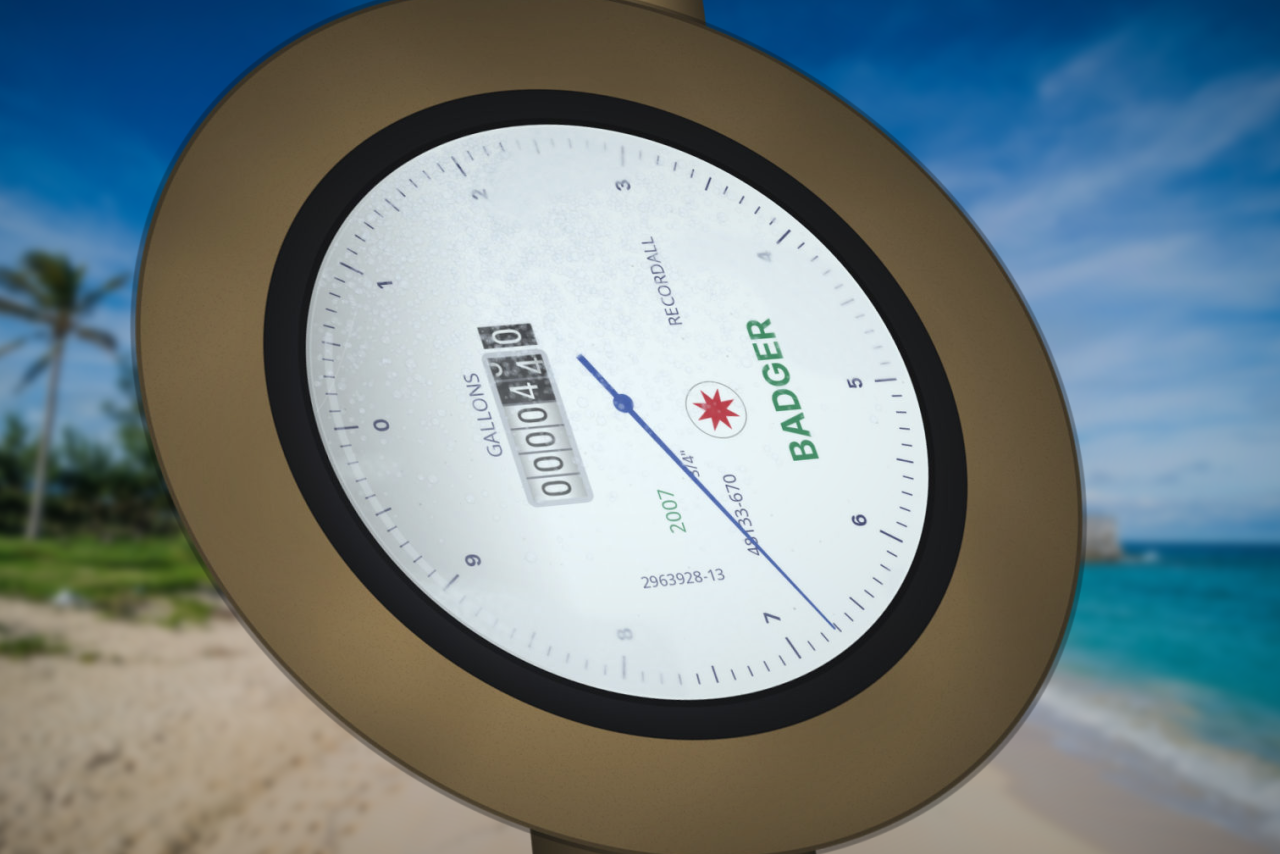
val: 436.7 gal
